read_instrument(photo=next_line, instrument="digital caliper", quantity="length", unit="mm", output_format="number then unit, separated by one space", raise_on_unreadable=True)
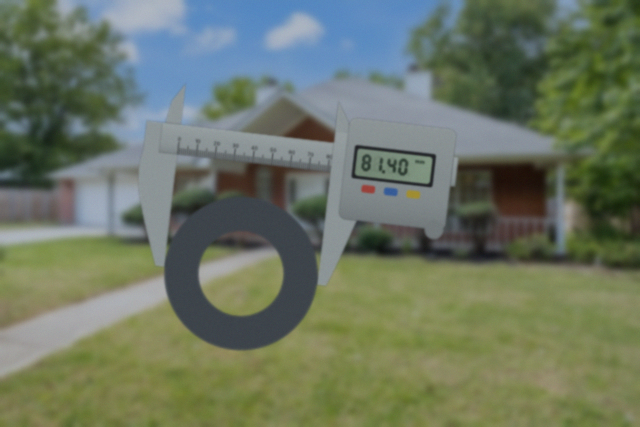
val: 81.40 mm
